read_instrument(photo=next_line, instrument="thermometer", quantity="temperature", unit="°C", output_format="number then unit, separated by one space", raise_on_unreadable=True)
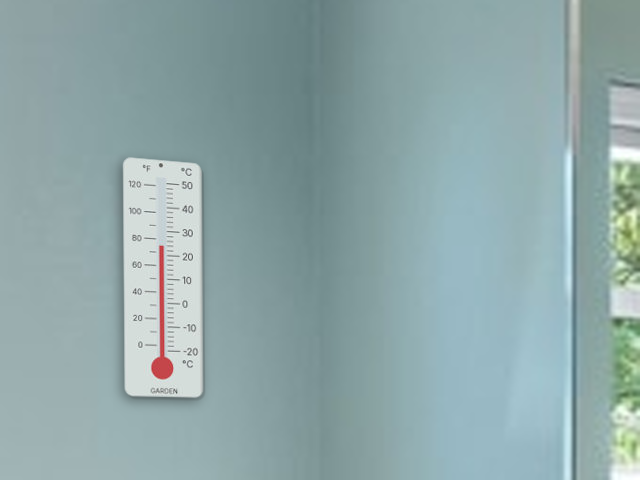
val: 24 °C
